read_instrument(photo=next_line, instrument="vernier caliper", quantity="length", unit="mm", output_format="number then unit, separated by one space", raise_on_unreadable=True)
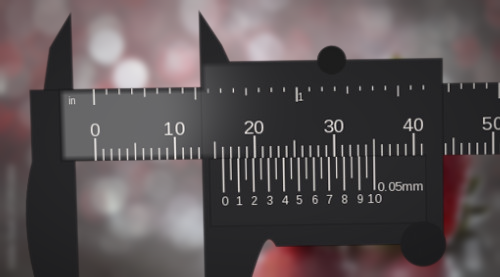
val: 16.0 mm
